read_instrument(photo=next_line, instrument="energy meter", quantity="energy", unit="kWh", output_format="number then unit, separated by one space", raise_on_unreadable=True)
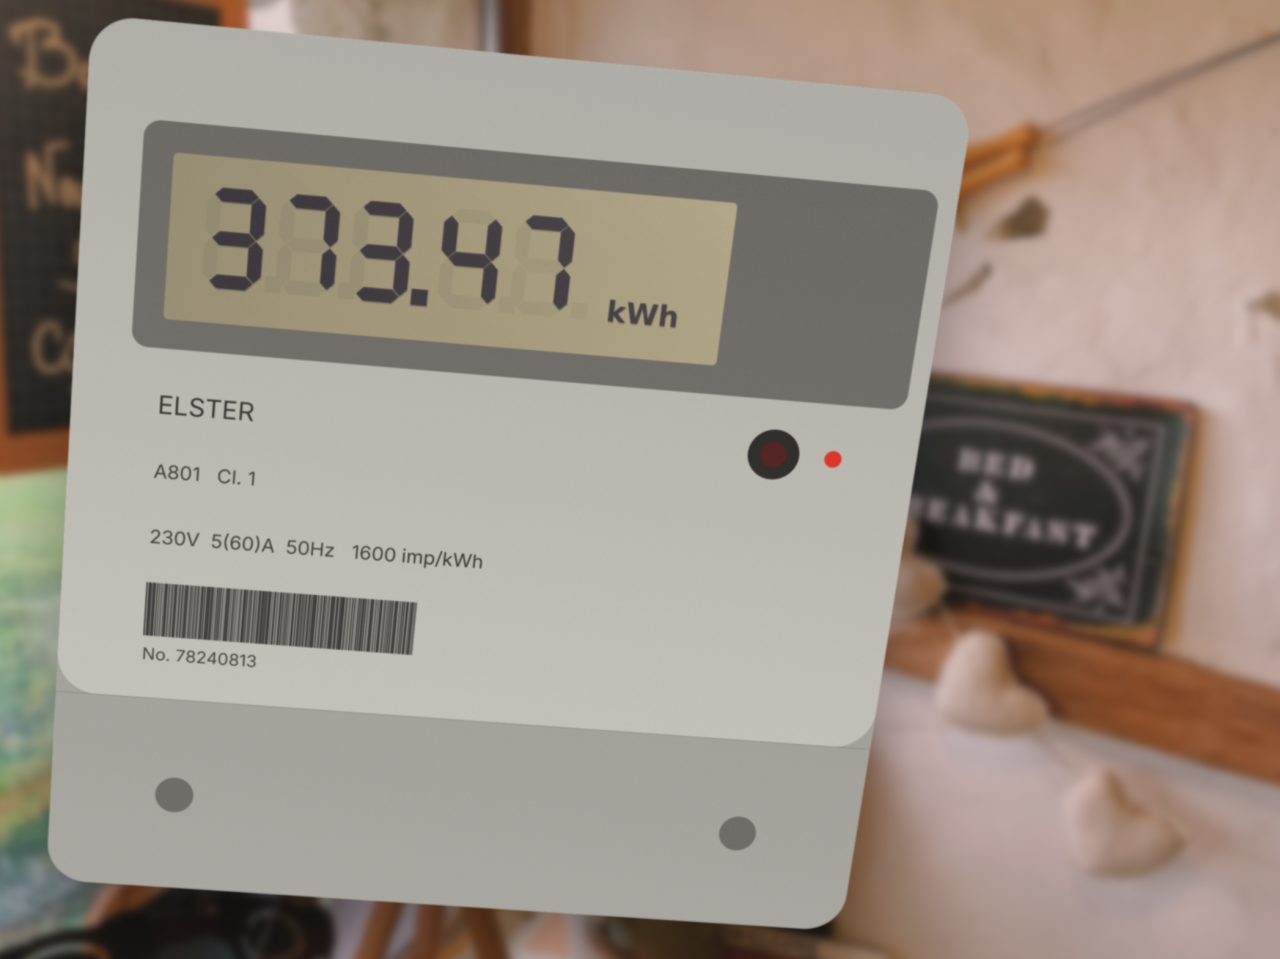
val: 373.47 kWh
